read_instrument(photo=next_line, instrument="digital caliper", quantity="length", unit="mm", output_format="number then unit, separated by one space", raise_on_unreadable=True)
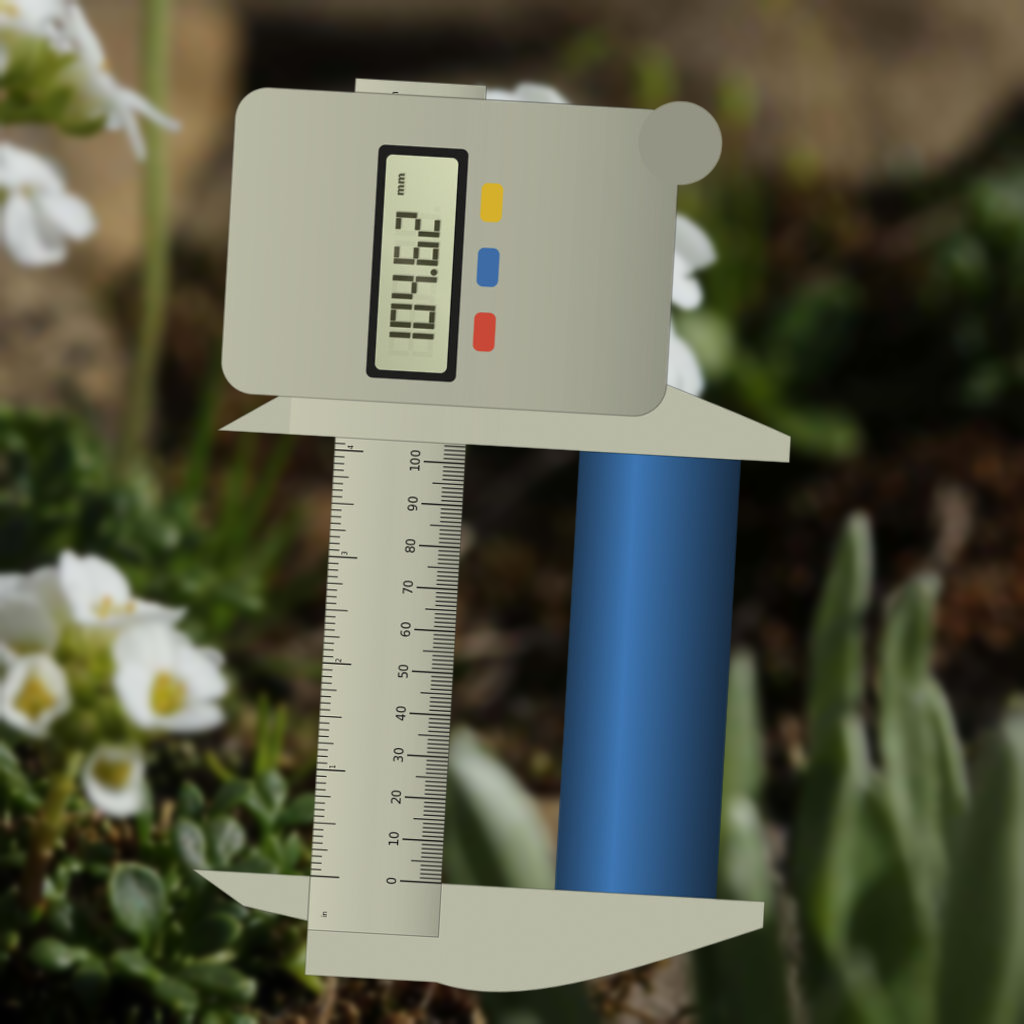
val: 104.62 mm
